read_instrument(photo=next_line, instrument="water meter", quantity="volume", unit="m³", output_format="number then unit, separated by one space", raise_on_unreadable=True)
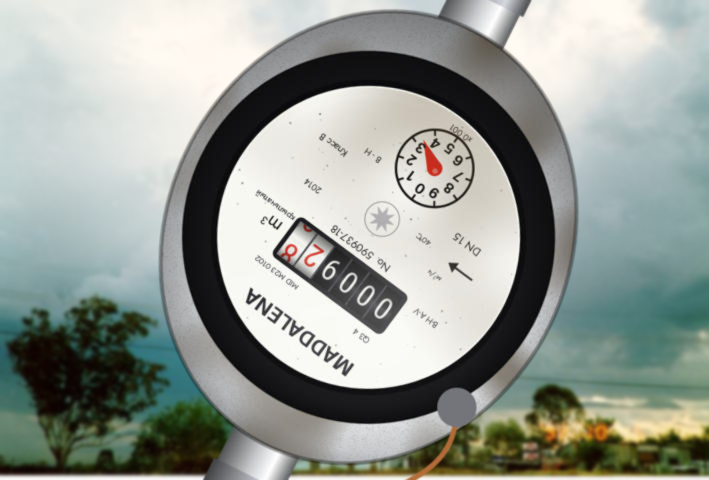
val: 9.283 m³
